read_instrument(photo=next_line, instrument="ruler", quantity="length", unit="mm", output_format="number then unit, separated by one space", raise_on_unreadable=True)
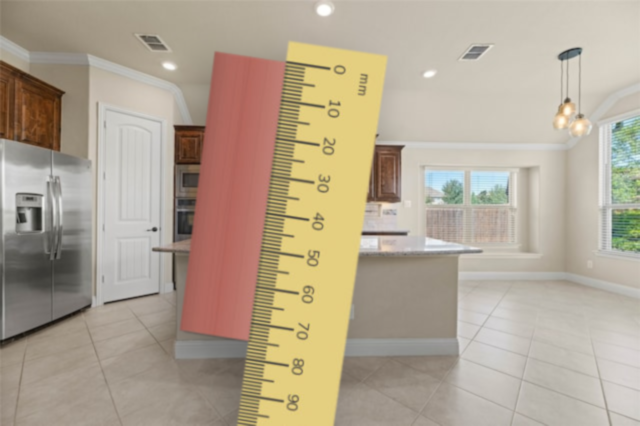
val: 75 mm
